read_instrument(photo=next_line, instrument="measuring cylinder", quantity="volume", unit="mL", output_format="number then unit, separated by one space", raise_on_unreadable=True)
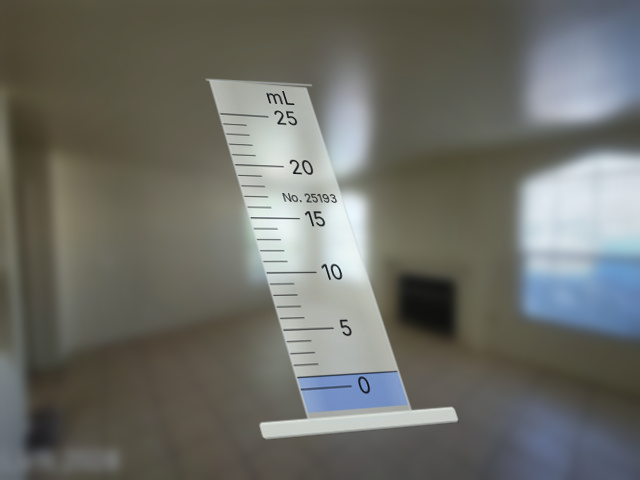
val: 1 mL
